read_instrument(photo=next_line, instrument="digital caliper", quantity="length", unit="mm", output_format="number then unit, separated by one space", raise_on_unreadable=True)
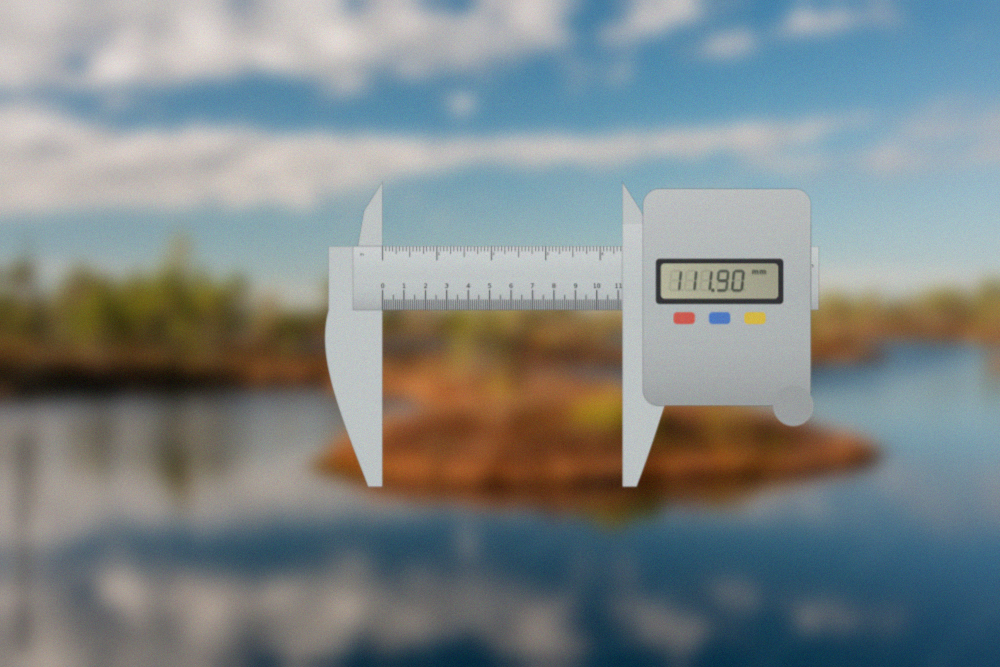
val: 111.90 mm
